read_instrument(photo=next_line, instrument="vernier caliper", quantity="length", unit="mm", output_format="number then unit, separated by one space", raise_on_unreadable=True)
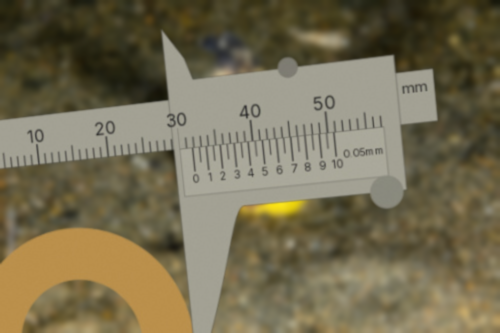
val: 31.8 mm
